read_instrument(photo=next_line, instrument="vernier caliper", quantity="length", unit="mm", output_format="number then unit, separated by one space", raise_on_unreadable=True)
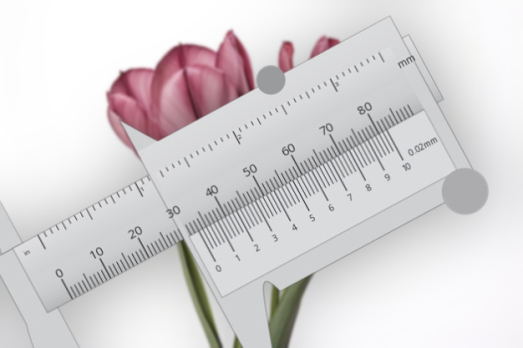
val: 33.0 mm
